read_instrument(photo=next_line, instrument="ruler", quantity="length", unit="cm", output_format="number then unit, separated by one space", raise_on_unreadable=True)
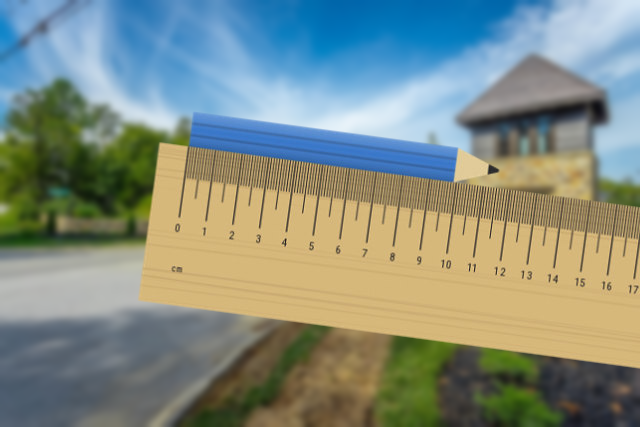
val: 11.5 cm
